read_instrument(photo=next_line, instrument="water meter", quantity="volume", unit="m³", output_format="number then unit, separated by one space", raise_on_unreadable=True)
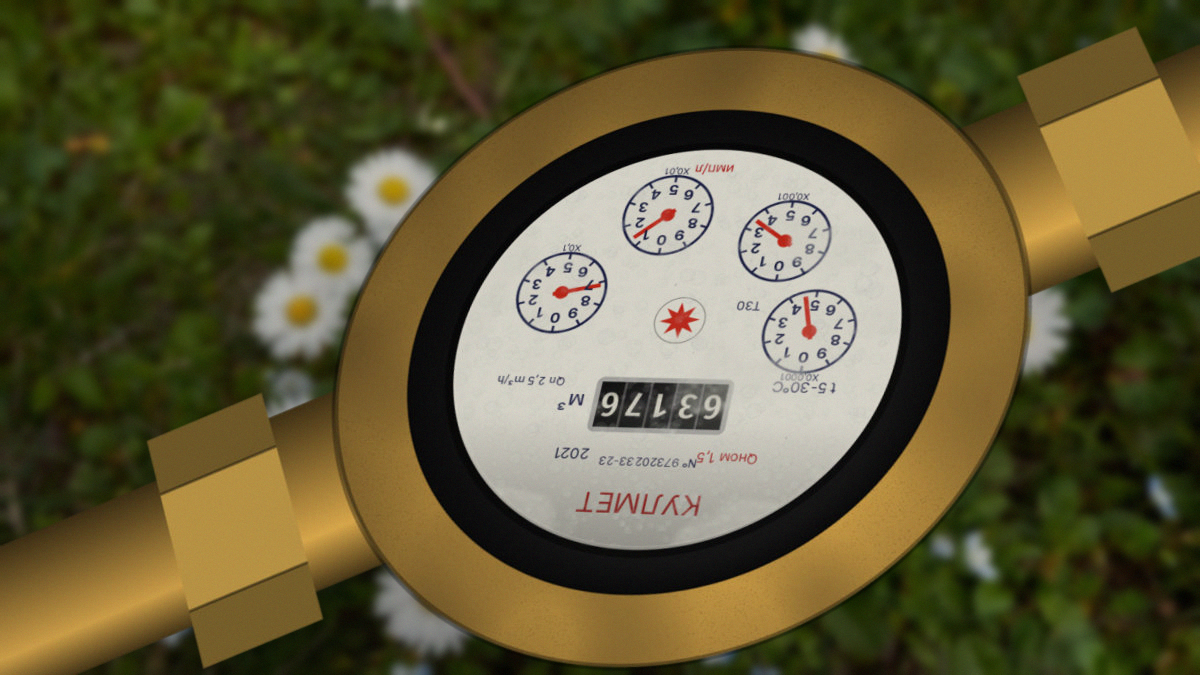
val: 63176.7134 m³
